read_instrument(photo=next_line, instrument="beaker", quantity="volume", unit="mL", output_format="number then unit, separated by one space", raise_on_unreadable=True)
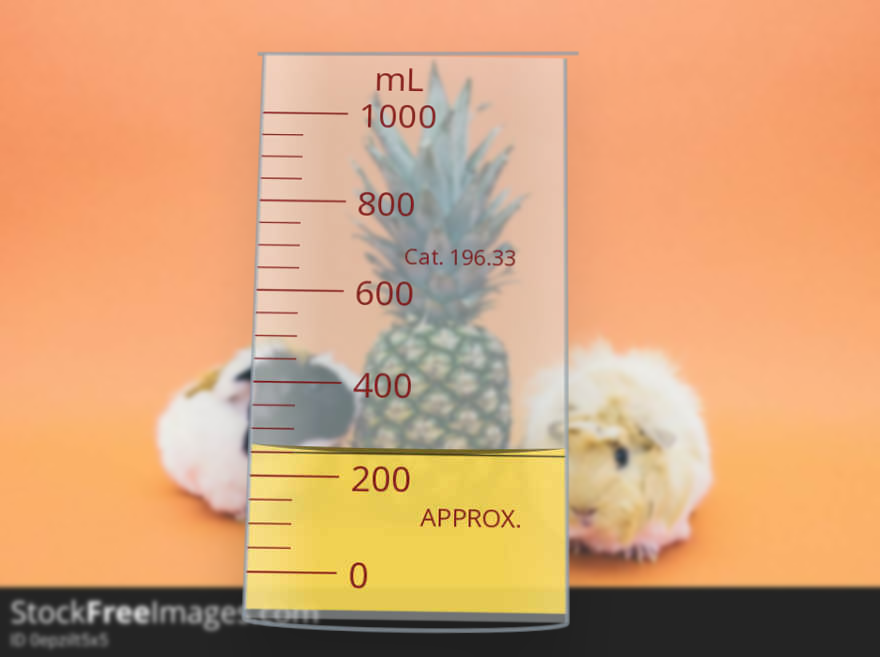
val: 250 mL
